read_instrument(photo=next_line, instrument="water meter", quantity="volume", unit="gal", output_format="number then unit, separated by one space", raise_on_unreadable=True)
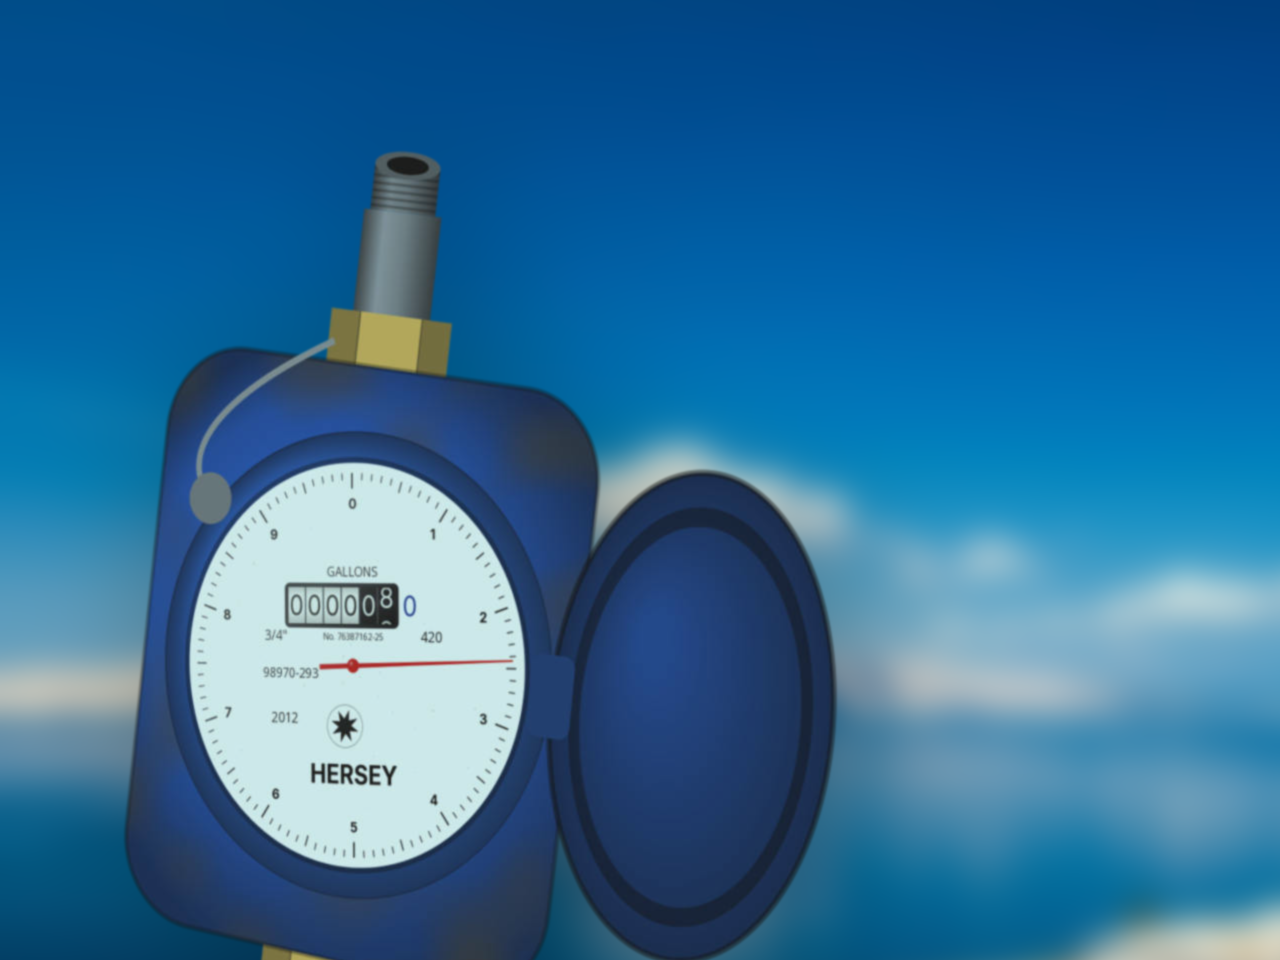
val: 82.4 gal
